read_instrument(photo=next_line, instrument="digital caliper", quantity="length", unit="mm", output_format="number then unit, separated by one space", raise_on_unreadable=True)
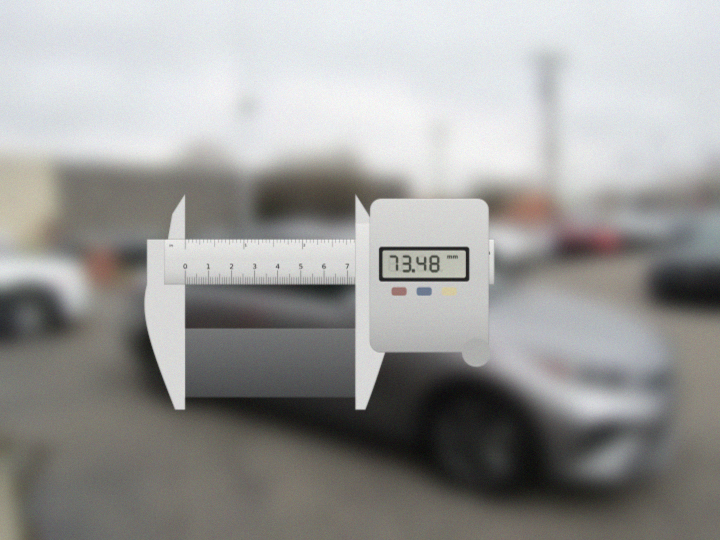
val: 73.48 mm
